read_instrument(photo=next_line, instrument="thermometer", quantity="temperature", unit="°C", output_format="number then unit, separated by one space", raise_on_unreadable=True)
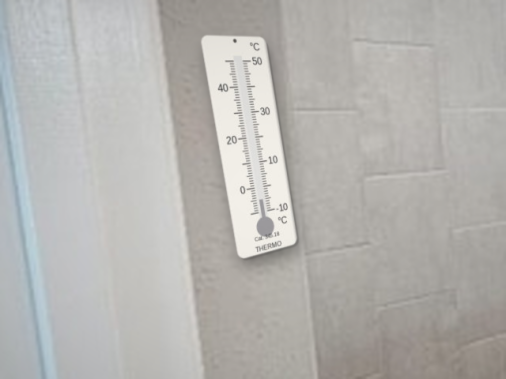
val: -5 °C
